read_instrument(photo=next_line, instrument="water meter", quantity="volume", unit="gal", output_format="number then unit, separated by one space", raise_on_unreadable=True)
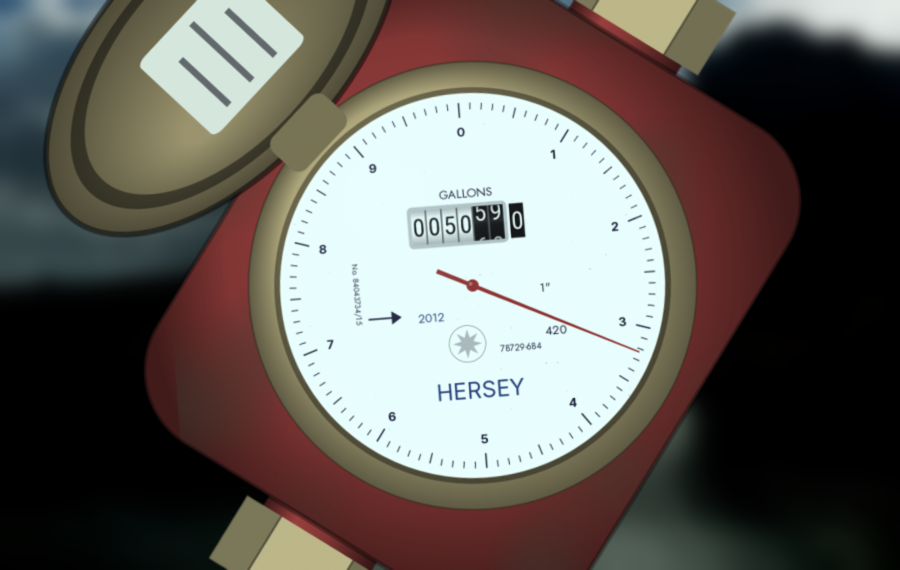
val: 50593.2 gal
